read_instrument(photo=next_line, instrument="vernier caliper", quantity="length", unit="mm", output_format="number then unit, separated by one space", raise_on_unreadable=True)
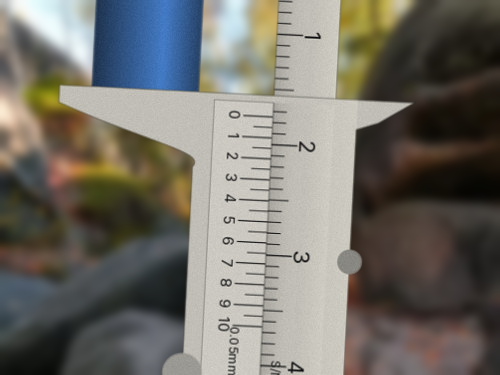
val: 17.5 mm
